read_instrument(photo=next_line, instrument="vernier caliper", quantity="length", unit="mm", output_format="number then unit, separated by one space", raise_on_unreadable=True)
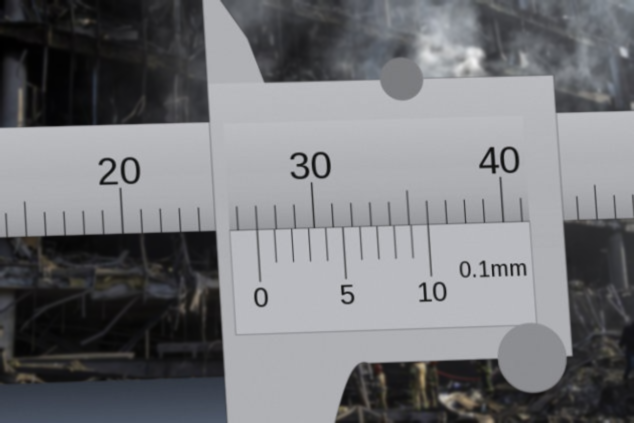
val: 27.0 mm
